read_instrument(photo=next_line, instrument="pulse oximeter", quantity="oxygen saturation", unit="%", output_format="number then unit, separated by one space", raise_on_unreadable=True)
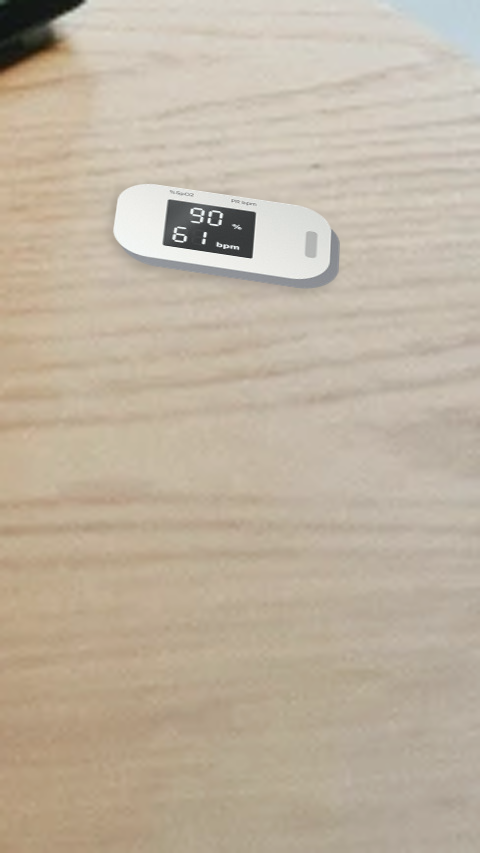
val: 90 %
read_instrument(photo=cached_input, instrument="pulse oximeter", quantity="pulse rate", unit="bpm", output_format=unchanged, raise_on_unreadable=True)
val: 61 bpm
